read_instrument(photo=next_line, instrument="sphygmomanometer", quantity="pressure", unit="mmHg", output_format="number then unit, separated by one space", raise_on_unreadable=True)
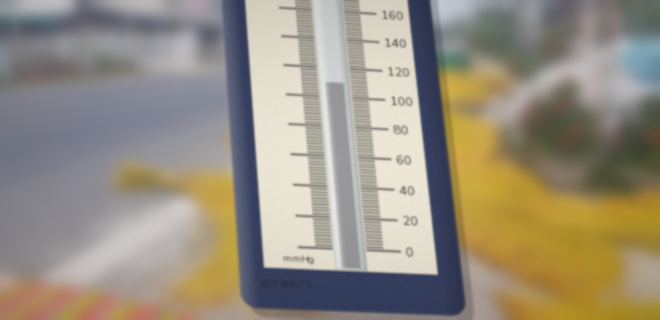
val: 110 mmHg
